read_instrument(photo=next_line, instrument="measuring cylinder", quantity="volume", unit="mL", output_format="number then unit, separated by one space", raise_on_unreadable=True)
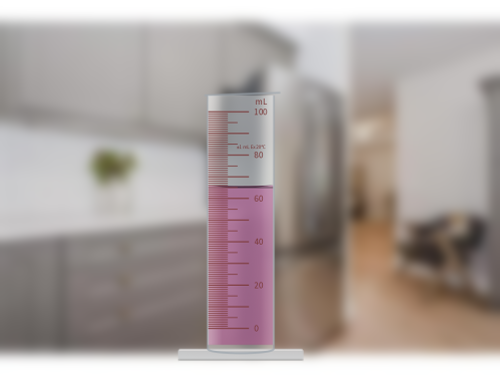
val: 65 mL
